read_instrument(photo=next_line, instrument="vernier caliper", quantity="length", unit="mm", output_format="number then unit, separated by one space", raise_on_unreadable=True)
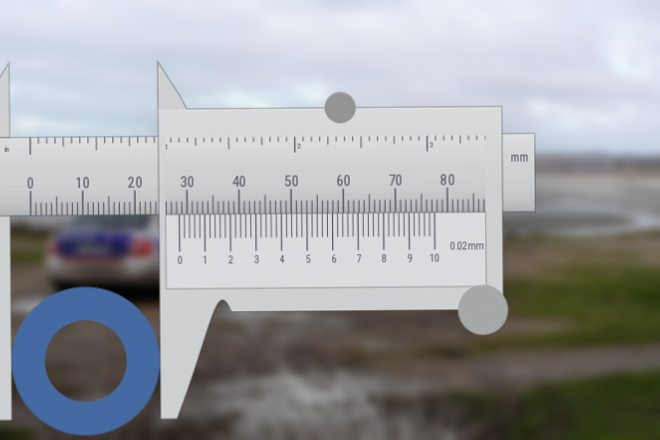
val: 28.5 mm
